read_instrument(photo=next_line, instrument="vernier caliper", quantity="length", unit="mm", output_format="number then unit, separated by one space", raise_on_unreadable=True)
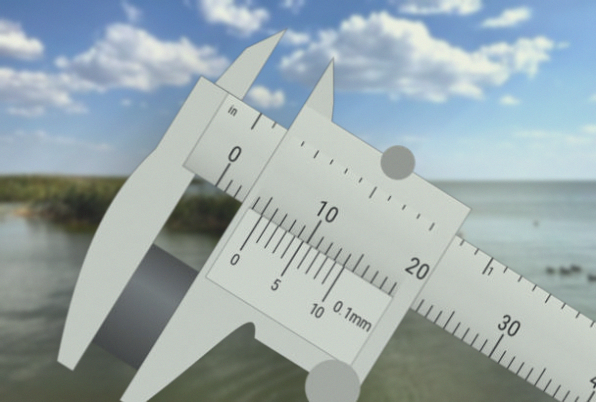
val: 5.1 mm
